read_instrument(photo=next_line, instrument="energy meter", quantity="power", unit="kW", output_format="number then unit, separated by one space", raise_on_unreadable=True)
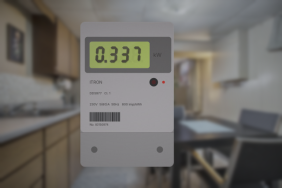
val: 0.337 kW
